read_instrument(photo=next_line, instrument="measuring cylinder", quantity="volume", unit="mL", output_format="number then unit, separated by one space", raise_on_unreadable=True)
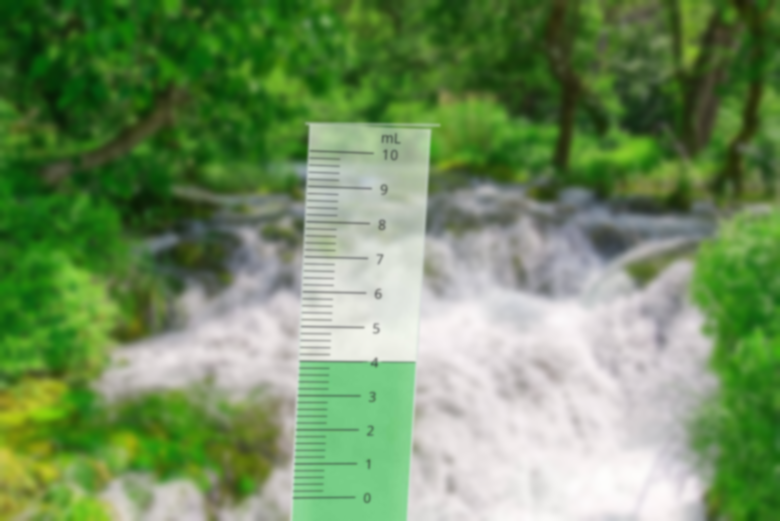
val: 4 mL
